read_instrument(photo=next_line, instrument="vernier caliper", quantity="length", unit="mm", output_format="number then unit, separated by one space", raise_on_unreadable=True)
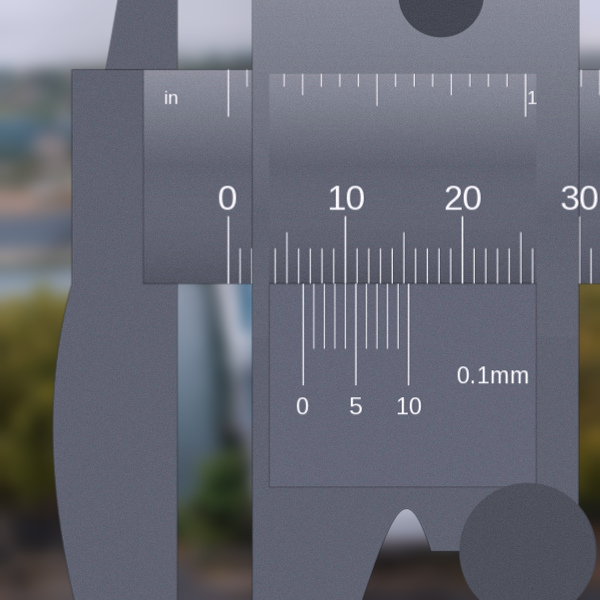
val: 6.4 mm
